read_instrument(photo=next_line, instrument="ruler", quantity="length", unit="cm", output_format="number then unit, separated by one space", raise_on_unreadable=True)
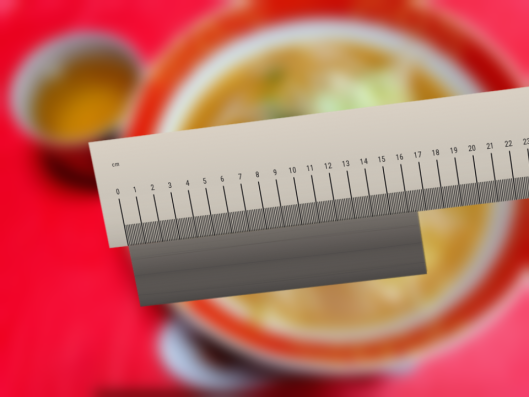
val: 16.5 cm
